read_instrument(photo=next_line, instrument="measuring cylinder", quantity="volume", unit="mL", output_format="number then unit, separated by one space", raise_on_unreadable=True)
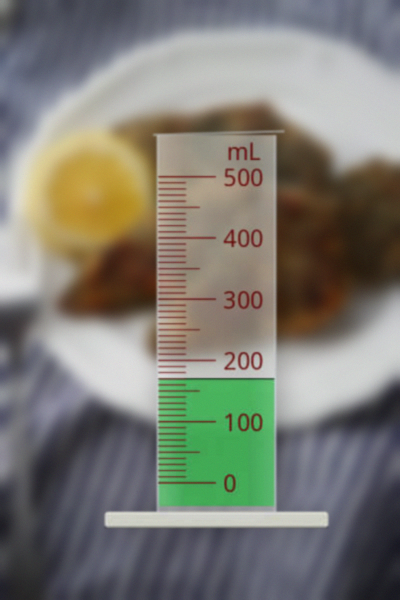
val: 170 mL
